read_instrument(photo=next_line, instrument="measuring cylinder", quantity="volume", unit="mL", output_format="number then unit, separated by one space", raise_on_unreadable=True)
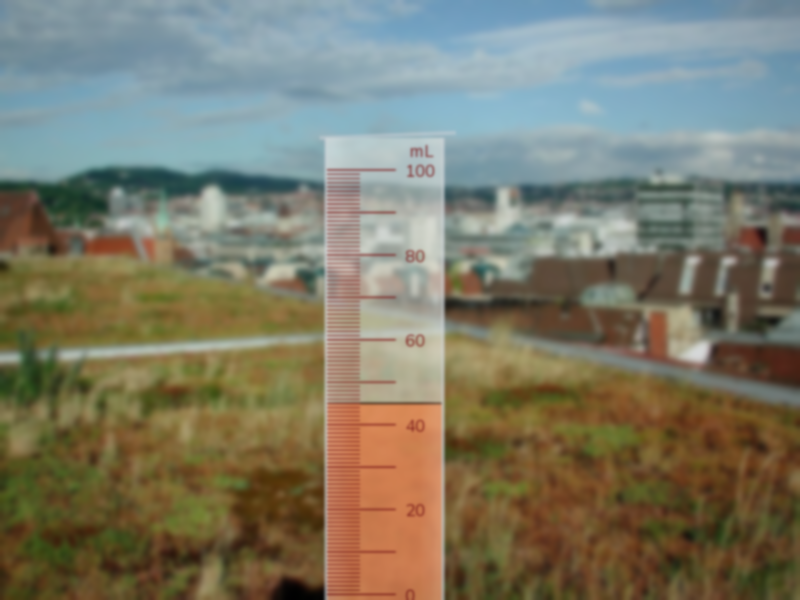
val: 45 mL
